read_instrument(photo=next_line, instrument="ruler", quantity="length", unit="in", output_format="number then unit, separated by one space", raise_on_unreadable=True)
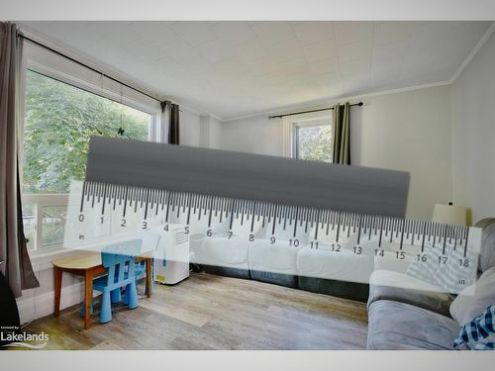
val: 15 in
